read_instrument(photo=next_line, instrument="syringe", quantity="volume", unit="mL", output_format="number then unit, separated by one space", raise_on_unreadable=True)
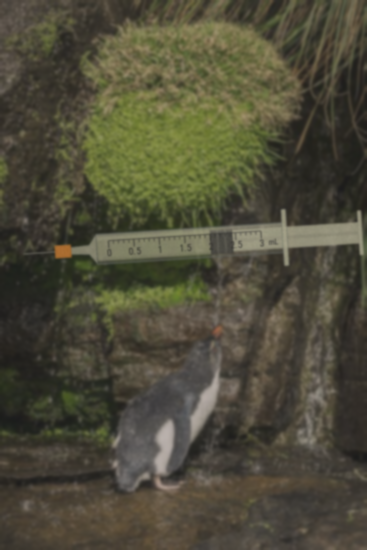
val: 2 mL
